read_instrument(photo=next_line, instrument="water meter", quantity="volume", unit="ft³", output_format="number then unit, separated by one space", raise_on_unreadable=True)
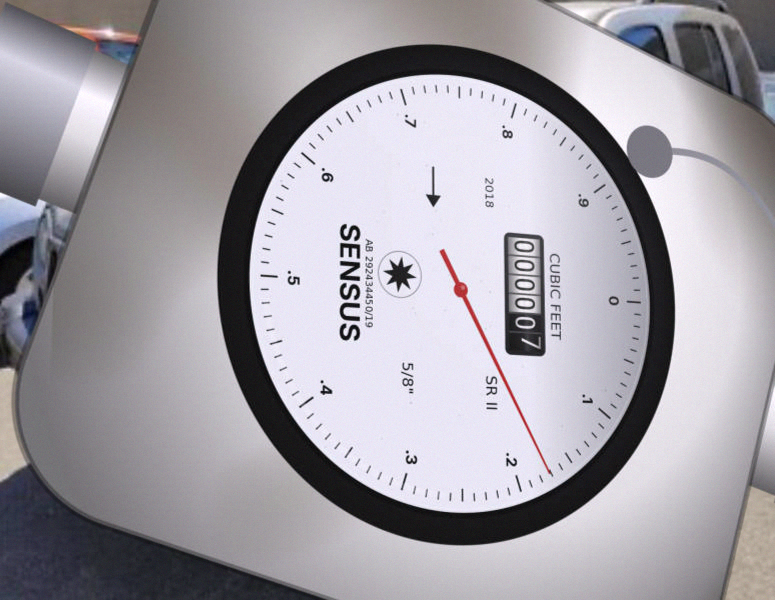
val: 7.17 ft³
